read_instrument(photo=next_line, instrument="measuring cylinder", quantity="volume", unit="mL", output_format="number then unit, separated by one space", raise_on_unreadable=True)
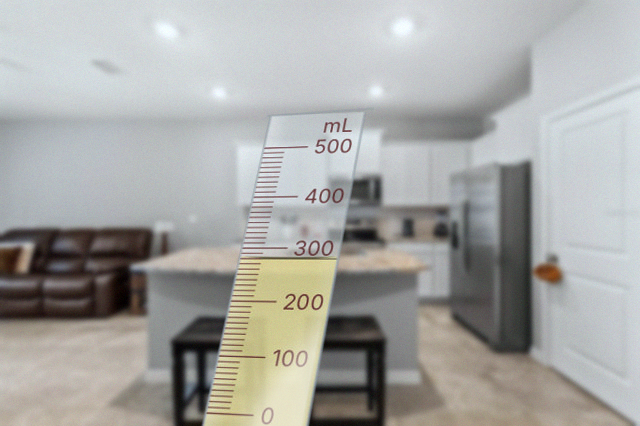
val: 280 mL
